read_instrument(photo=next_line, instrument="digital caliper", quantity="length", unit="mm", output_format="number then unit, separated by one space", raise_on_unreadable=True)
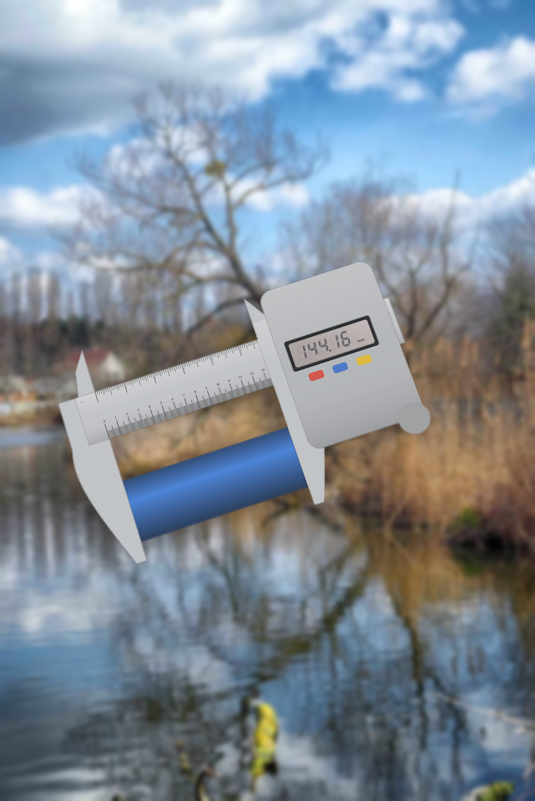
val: 144.16 mm
